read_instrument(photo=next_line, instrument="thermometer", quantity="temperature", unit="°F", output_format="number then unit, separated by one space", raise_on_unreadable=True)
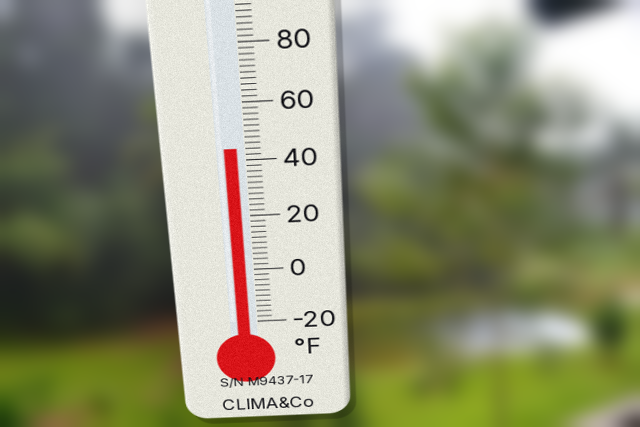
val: 44 °F
